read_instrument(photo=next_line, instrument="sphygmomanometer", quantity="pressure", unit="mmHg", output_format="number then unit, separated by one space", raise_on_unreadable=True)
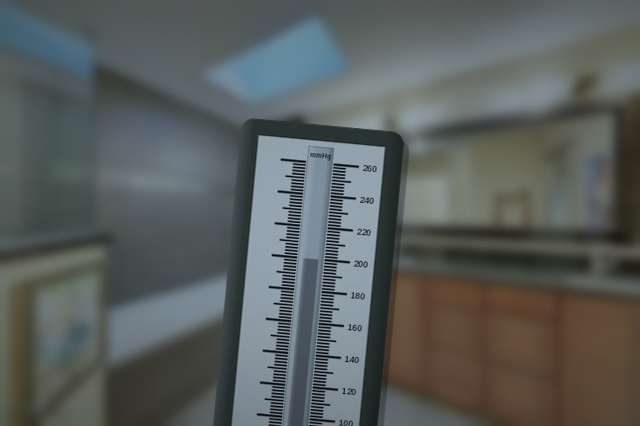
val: 200 mmHg
